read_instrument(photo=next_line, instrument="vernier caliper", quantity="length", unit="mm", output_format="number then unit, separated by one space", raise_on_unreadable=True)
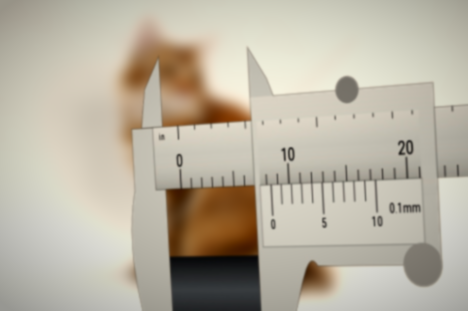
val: 8.4 mm
